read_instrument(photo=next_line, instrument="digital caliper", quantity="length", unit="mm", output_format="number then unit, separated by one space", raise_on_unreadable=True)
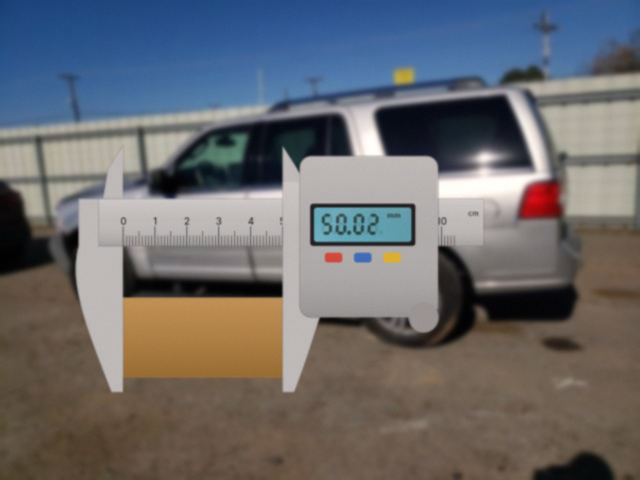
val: 50.02 mm
